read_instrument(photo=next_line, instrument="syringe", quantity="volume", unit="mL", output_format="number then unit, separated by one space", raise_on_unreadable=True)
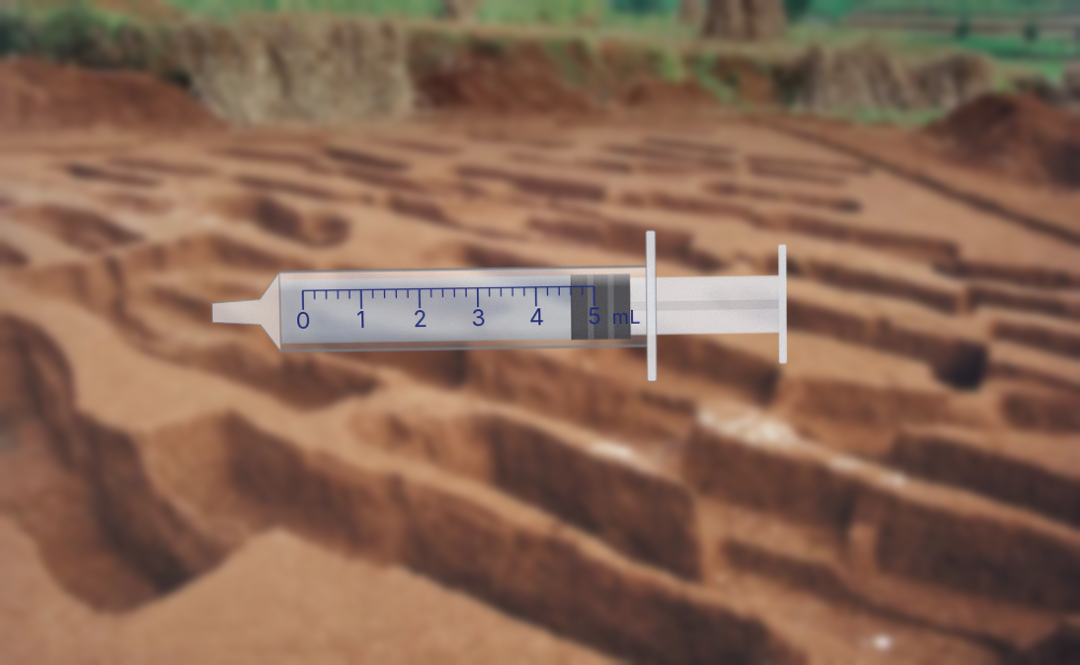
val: 4.6 mL
